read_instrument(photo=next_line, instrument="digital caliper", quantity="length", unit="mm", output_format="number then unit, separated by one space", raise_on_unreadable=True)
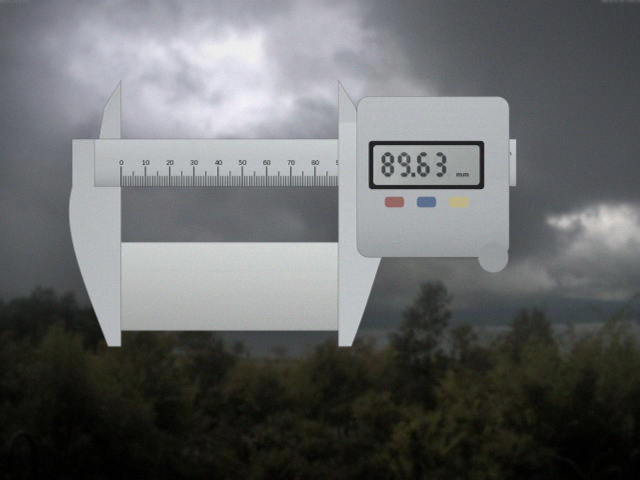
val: 89.63 mm
